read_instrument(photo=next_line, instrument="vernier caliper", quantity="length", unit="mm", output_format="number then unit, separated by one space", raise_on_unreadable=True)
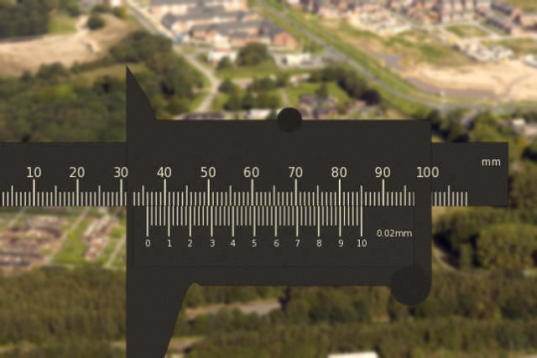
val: 36.0 mm
